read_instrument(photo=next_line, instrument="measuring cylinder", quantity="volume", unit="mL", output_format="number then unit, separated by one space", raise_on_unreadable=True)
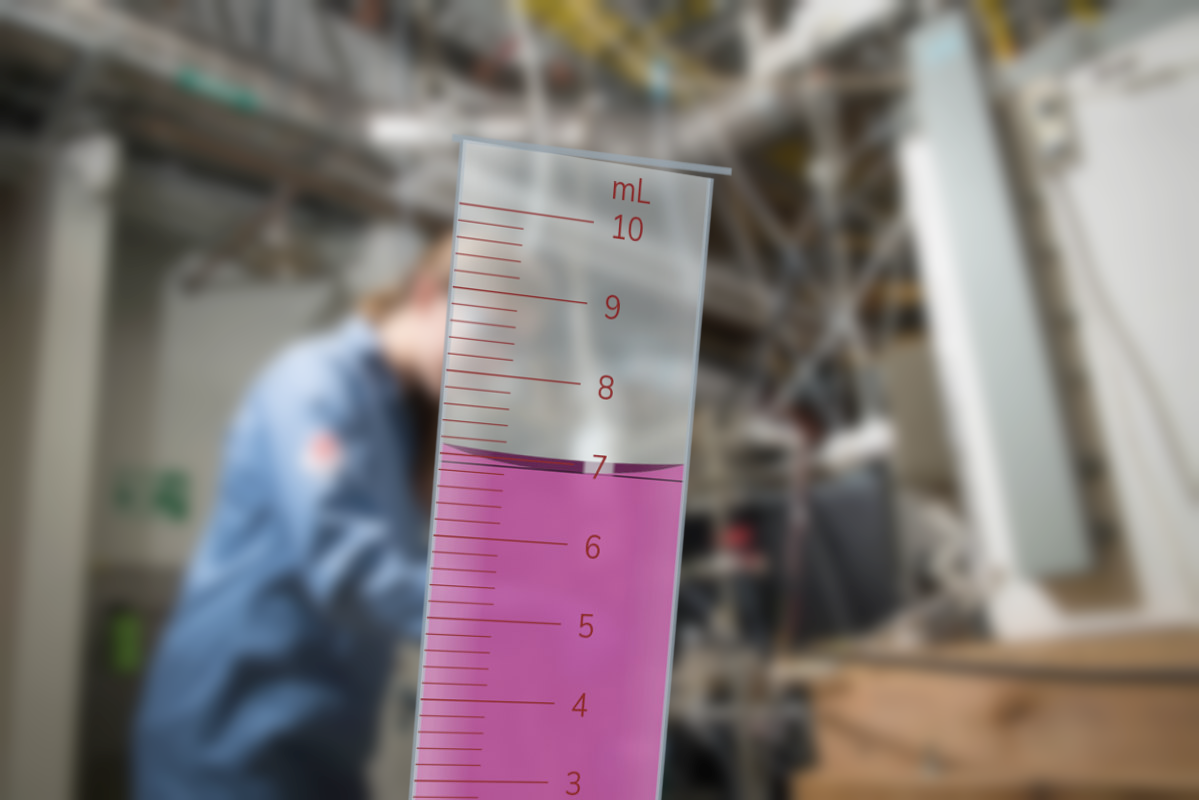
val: 6.9 mL
